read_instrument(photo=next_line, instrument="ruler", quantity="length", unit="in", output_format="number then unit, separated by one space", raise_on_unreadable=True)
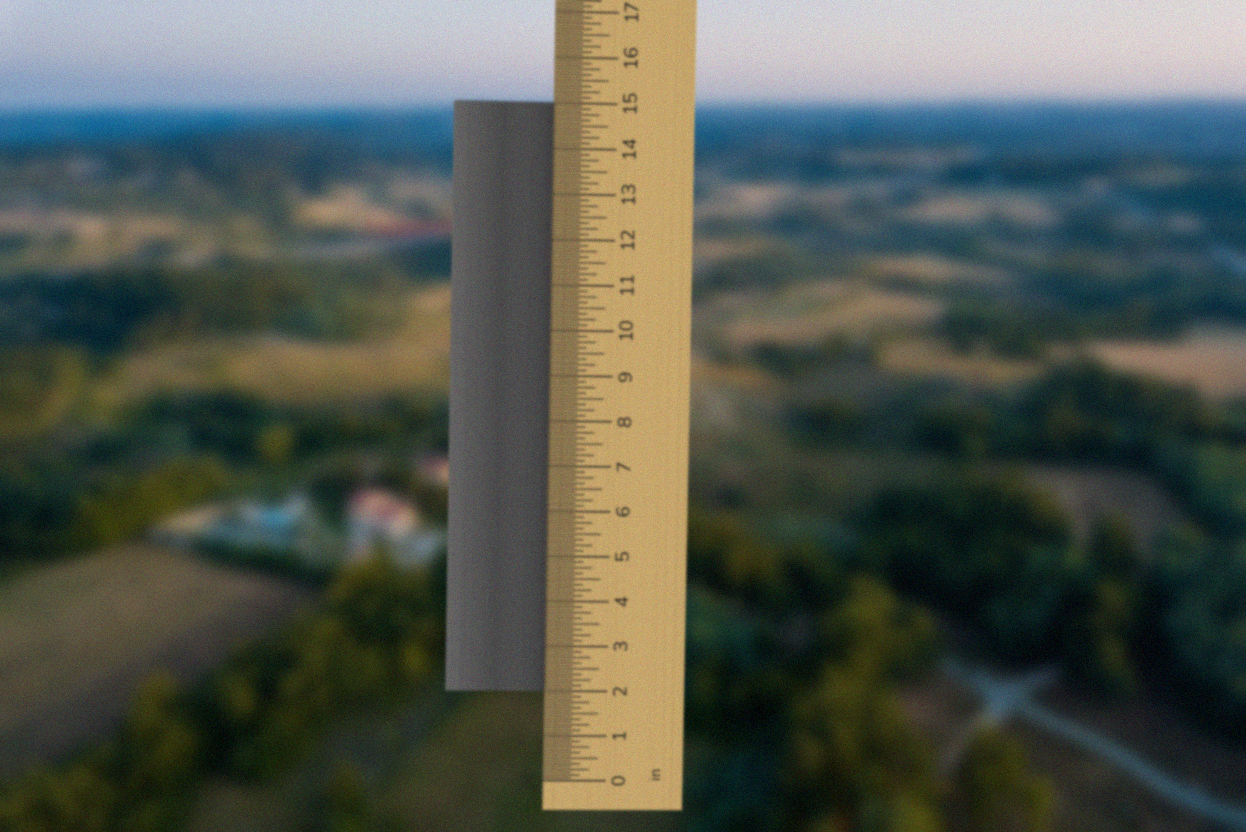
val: 13 in
